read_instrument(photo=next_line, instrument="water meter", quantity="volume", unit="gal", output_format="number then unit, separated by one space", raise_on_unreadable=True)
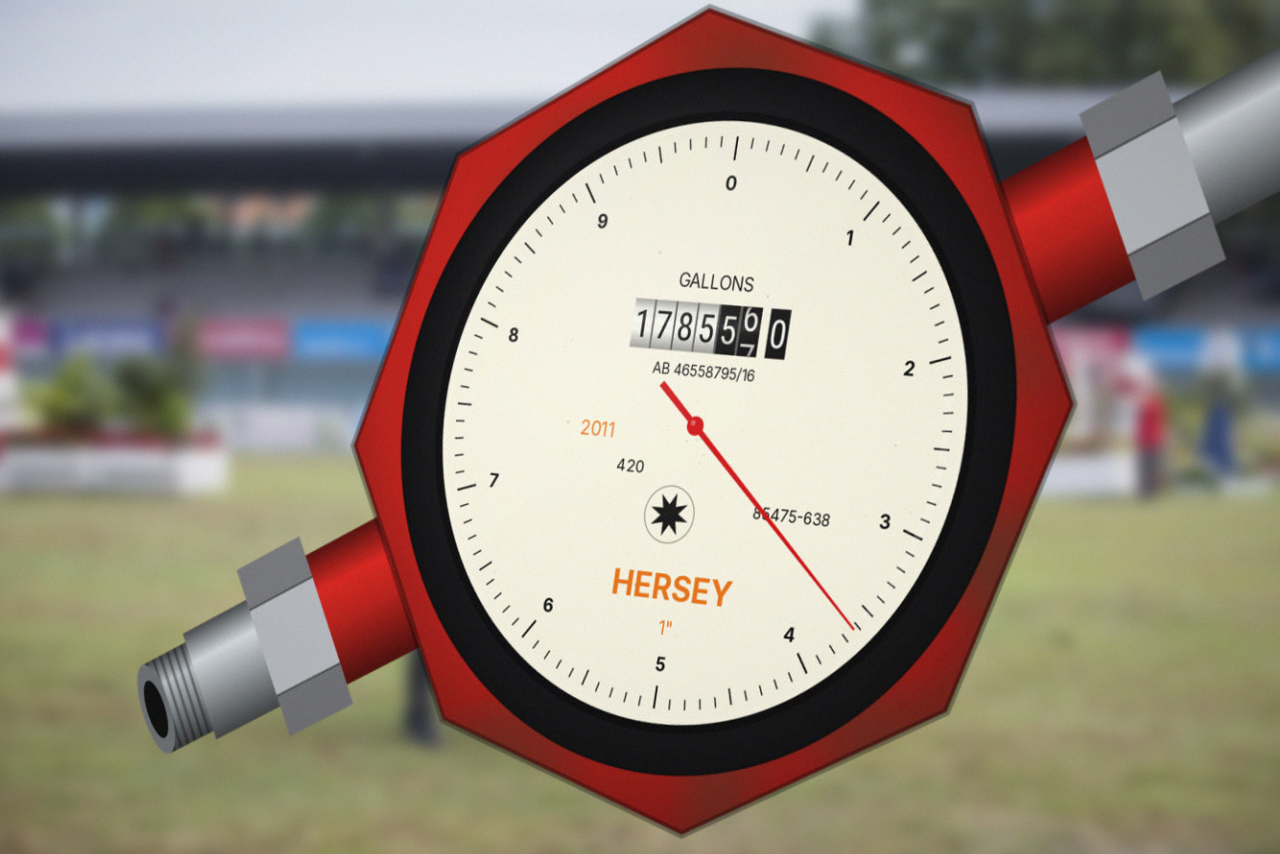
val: 1785563.6 gal
